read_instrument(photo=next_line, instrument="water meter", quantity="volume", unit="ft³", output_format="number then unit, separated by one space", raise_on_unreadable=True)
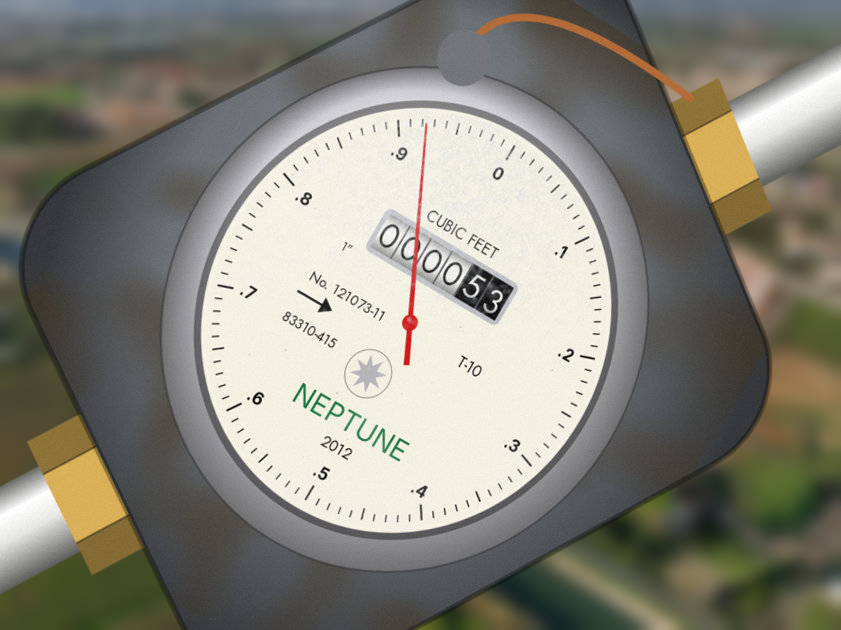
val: 52.92 ft³
